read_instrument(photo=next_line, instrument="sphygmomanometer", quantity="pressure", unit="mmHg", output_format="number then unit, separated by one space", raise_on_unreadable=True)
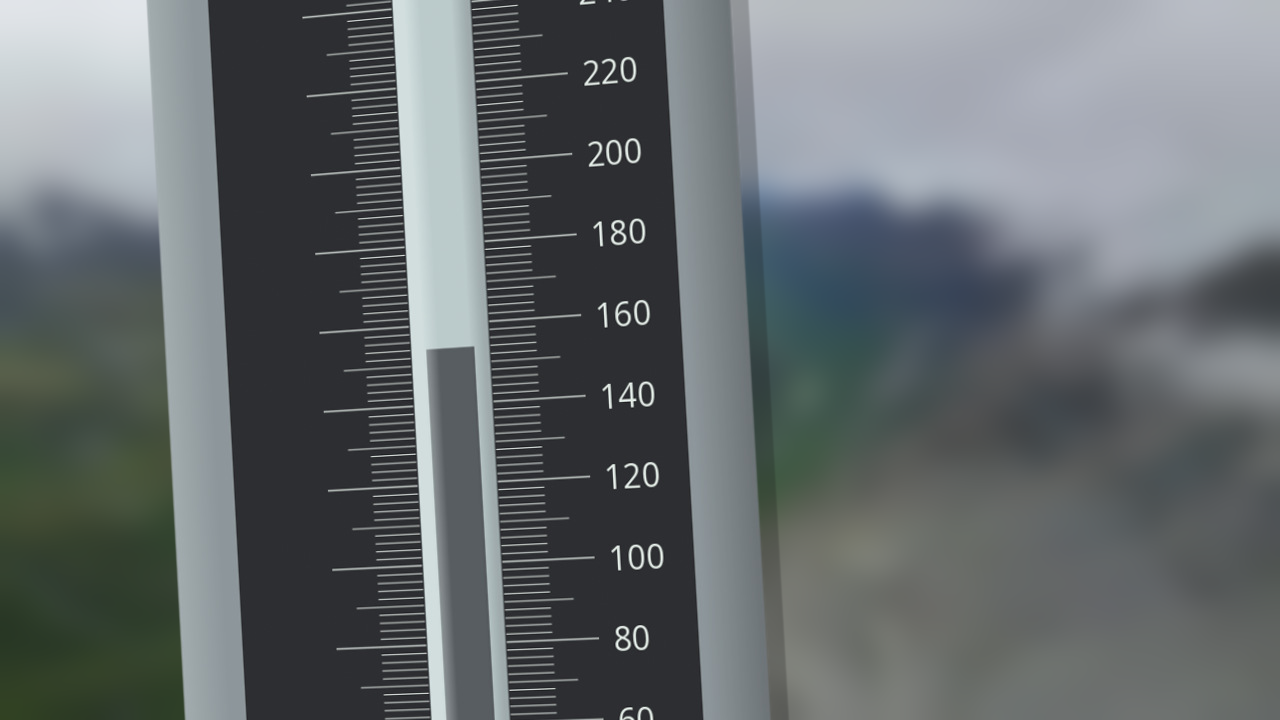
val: 154 mmHg
